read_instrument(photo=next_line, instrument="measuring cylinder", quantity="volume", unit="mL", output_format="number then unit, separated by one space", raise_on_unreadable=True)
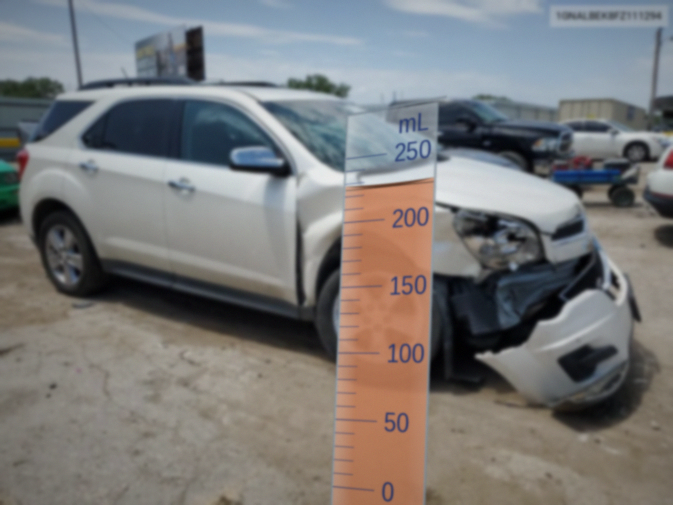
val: 225 mL
